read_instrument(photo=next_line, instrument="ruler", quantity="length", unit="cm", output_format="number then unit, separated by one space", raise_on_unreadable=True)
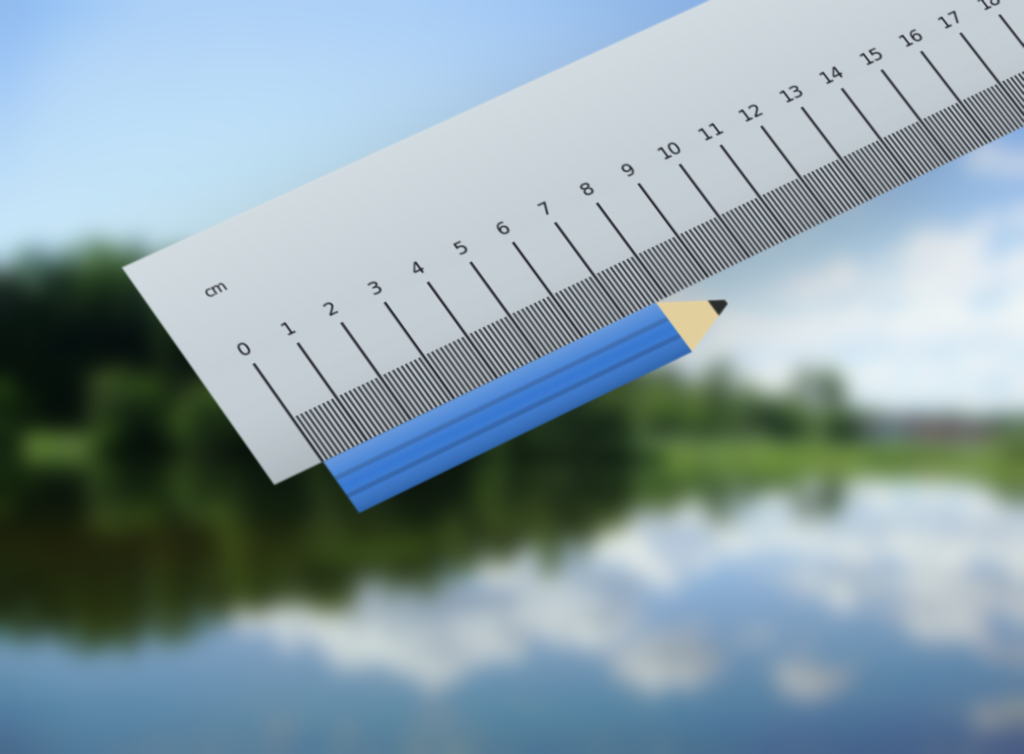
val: 9 cm
